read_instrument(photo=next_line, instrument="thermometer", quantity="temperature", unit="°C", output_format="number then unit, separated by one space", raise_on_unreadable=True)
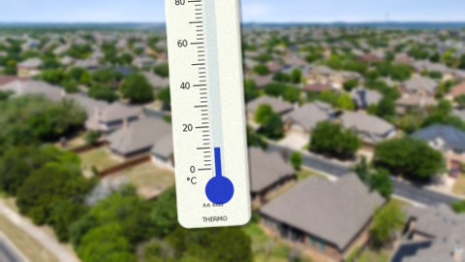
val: 10 °C
